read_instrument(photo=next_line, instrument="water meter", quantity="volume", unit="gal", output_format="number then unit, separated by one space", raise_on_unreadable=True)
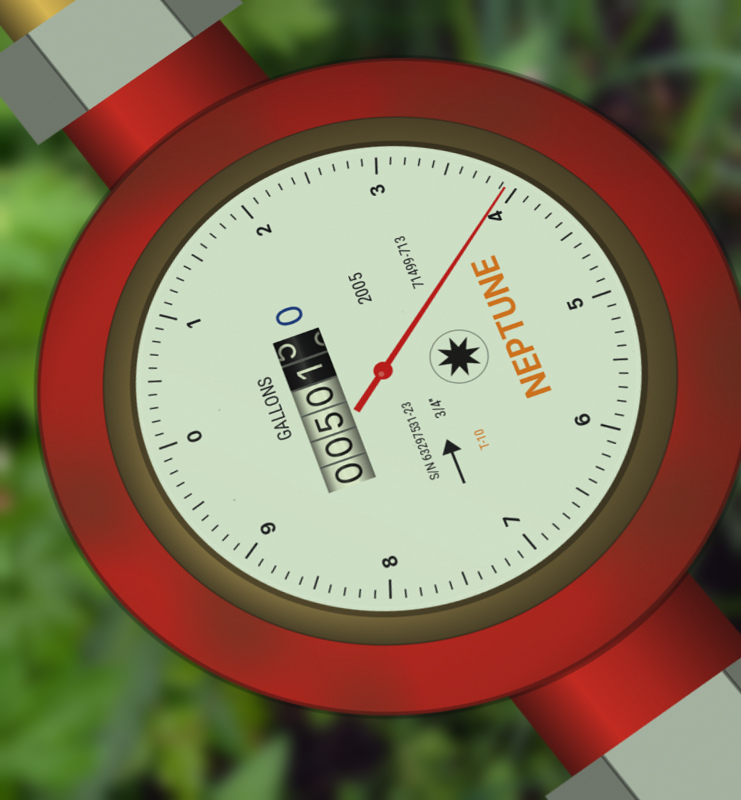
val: 50153.9 gal
